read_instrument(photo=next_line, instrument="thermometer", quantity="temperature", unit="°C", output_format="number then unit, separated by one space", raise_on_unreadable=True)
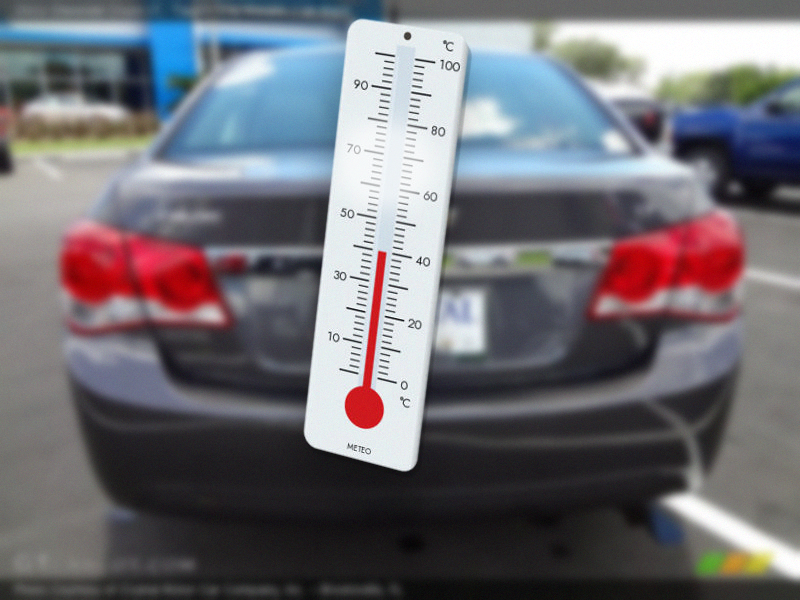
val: 40 °C
